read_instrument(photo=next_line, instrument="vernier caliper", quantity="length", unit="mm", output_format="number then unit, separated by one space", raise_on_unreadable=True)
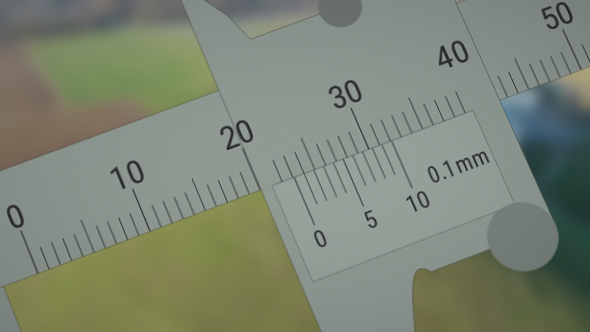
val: 23.1 mm
